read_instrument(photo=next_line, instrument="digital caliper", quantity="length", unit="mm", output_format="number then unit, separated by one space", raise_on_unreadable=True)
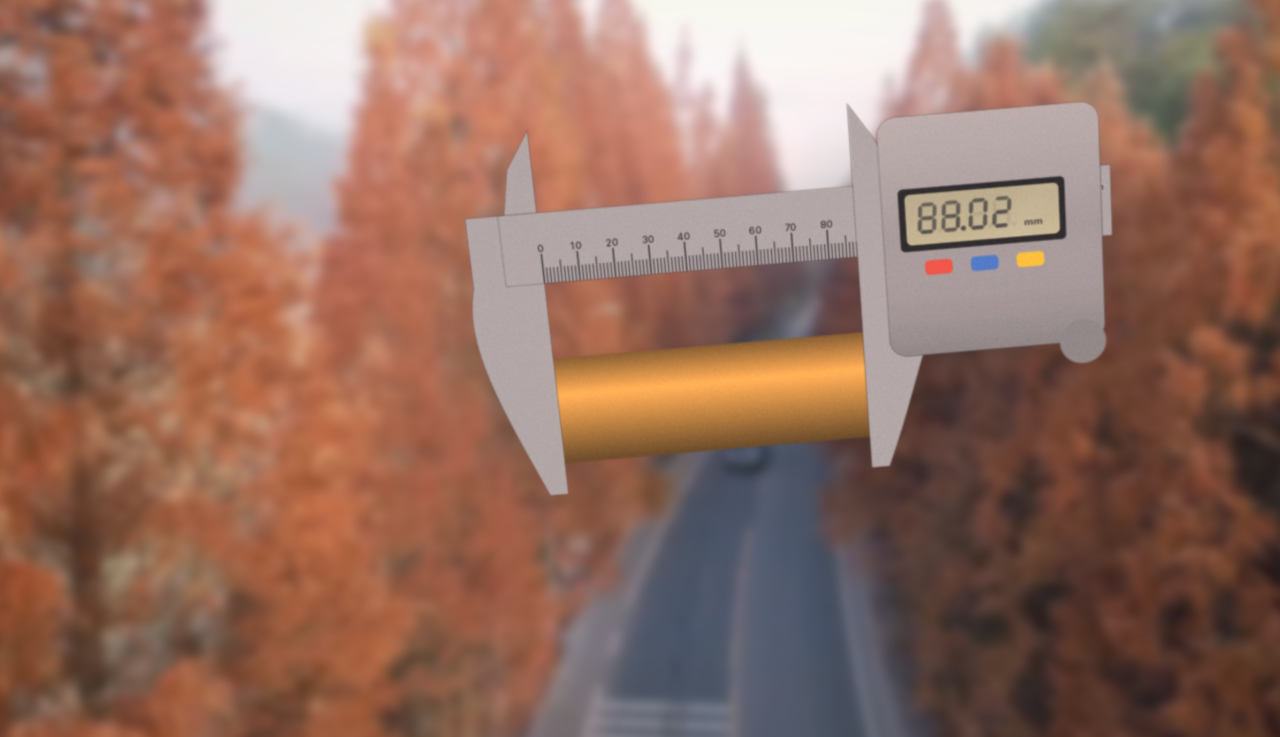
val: 88.02 mm
